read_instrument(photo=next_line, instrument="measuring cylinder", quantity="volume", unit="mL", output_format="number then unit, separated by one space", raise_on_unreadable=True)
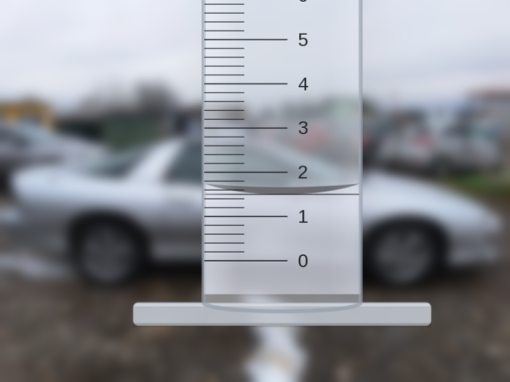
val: 1.5 mL
